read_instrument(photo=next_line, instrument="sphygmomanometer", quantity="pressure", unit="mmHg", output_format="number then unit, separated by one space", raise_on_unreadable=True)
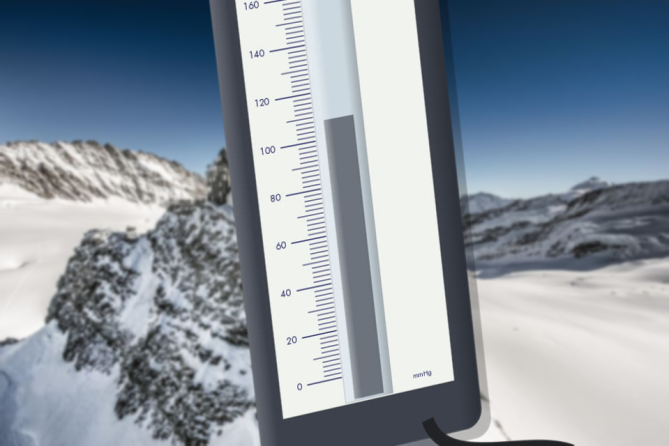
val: 108 mmHg
